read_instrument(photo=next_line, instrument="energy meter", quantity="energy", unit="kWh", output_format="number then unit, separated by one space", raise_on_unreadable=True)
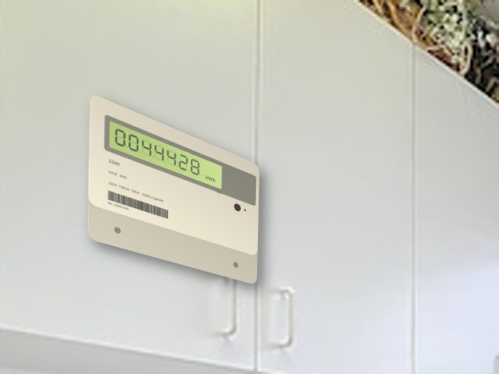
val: 44428 kWh
